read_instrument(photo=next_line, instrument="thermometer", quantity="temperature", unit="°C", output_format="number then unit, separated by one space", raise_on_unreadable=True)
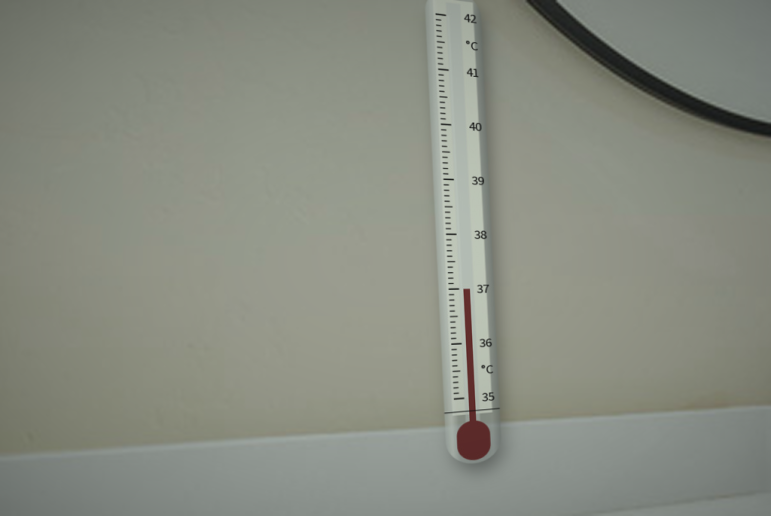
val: 37 °C
